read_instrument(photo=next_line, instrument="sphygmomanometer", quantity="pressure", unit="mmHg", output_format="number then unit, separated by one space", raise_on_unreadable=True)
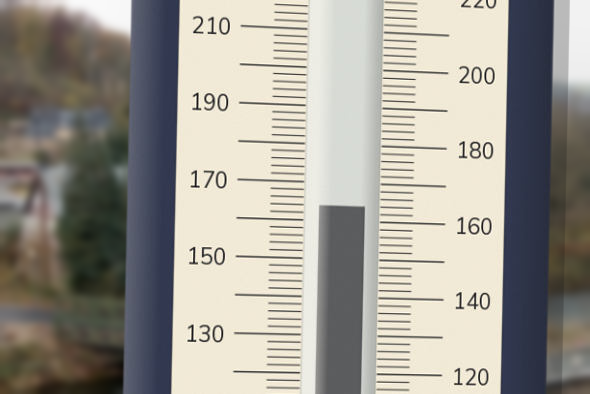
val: 164 mmHg
